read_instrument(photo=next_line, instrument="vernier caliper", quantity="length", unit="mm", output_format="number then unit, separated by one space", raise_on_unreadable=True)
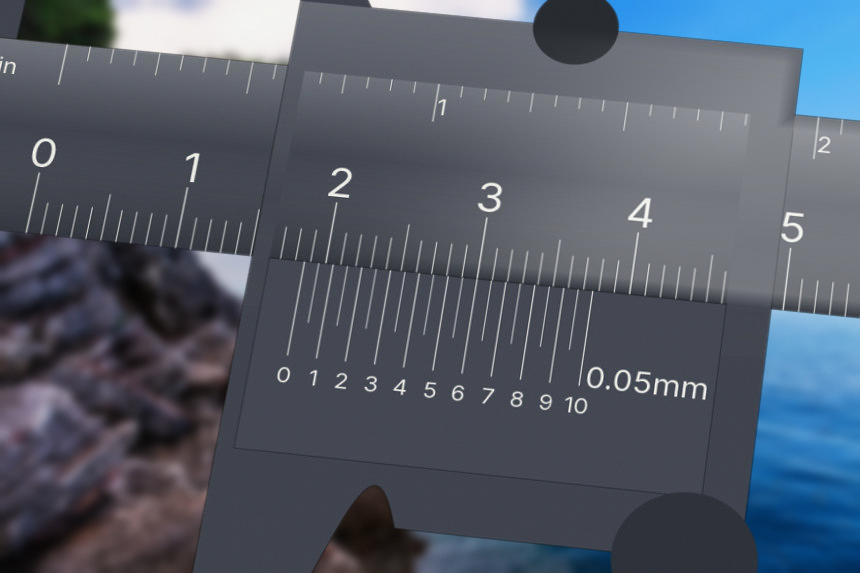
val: 18.6 mm
